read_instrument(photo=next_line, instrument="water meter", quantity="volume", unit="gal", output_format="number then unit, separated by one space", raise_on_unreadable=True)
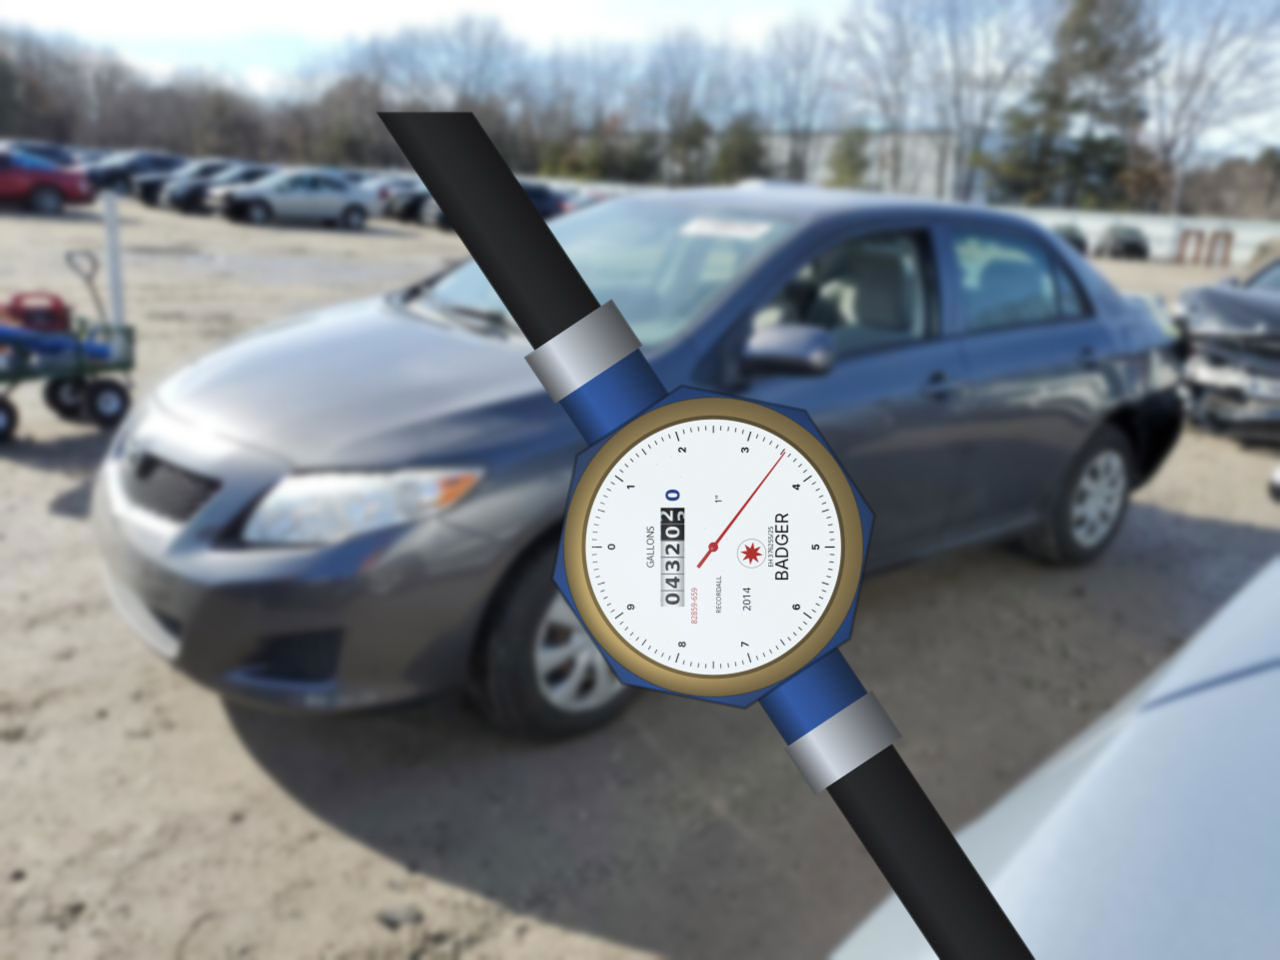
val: 432023.5 gal
